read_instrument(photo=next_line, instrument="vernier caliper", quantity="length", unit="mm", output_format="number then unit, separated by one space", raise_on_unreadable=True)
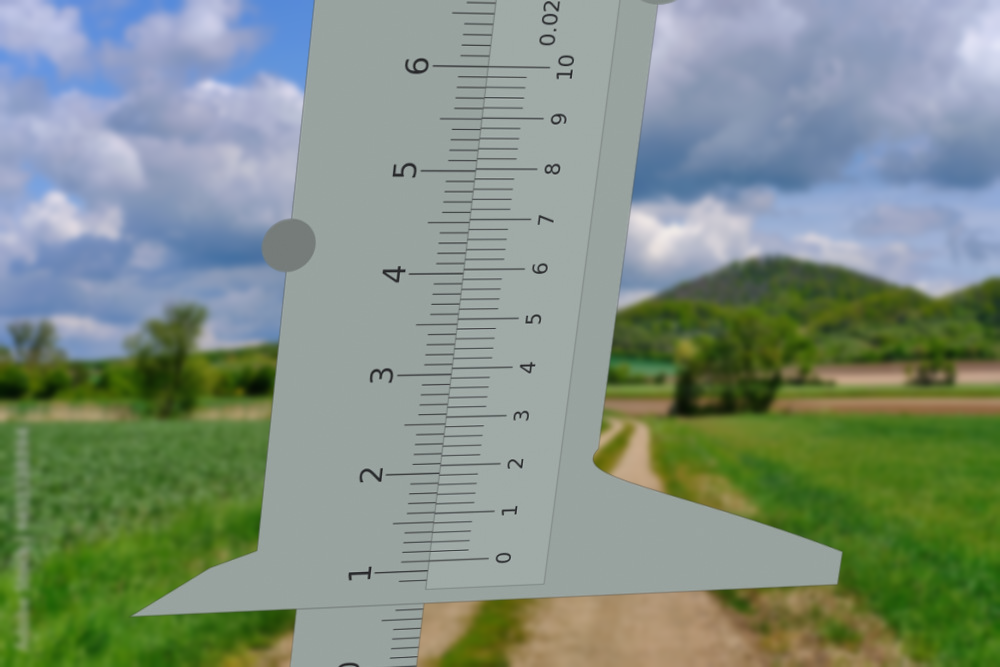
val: 11.0 mm
